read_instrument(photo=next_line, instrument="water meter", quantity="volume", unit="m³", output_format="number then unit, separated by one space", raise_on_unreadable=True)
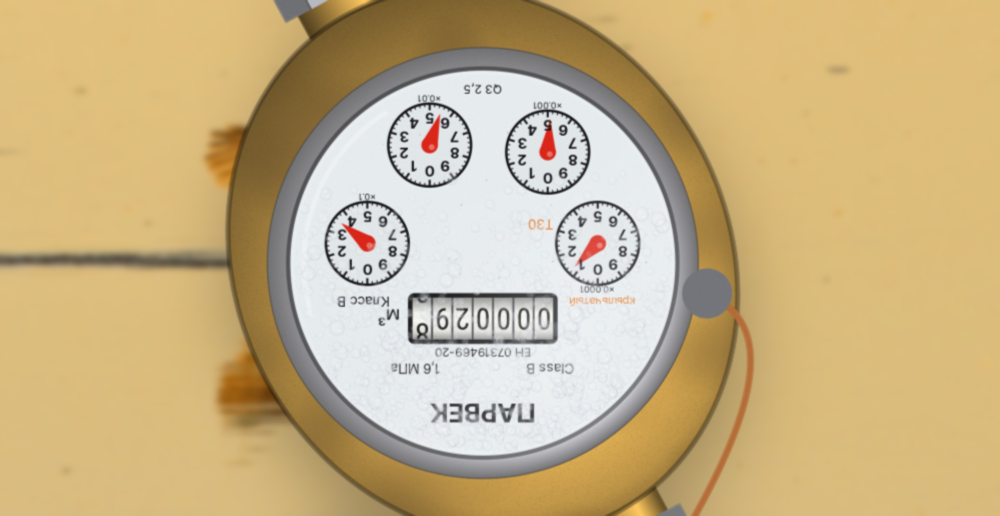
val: 298.3551 m³
